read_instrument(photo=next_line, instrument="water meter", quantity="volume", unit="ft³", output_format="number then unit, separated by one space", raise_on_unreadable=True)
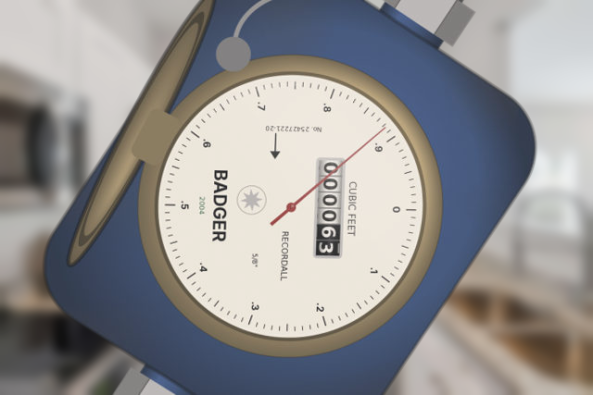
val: 62.88 ft³
